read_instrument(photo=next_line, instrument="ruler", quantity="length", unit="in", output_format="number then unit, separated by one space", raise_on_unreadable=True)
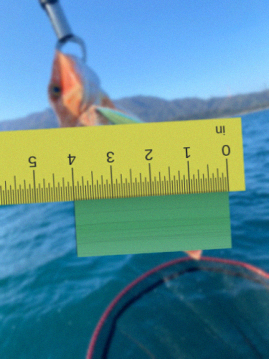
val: 4 in
